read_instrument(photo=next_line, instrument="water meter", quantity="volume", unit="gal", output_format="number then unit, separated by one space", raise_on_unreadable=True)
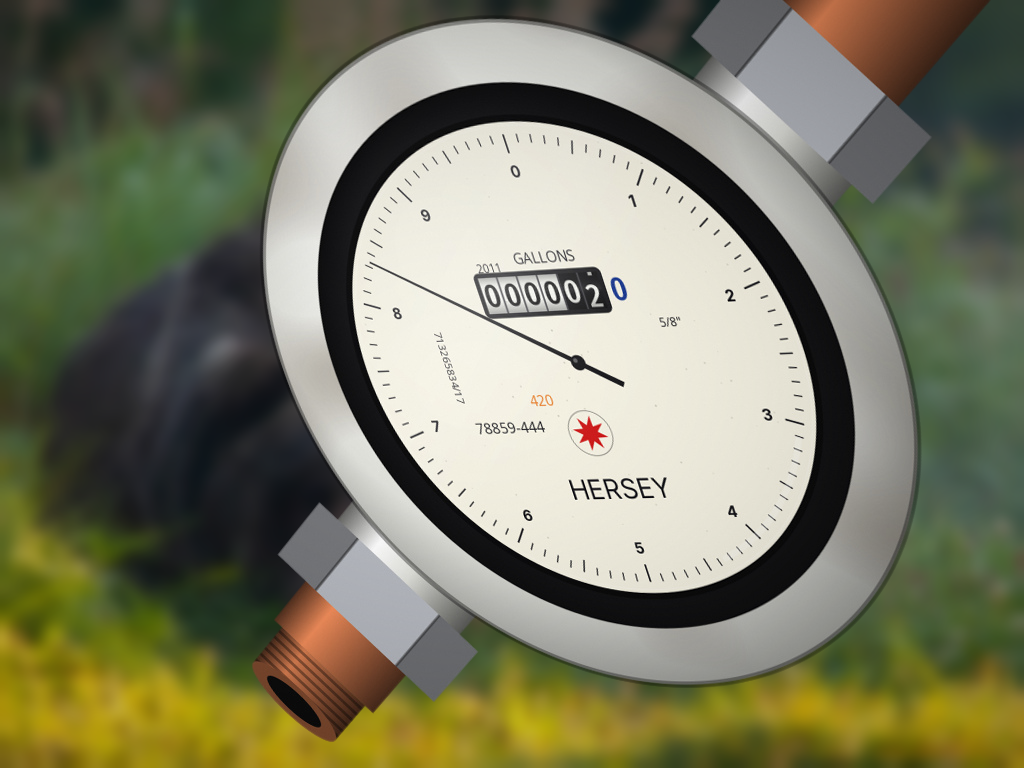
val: 18.3 gal
